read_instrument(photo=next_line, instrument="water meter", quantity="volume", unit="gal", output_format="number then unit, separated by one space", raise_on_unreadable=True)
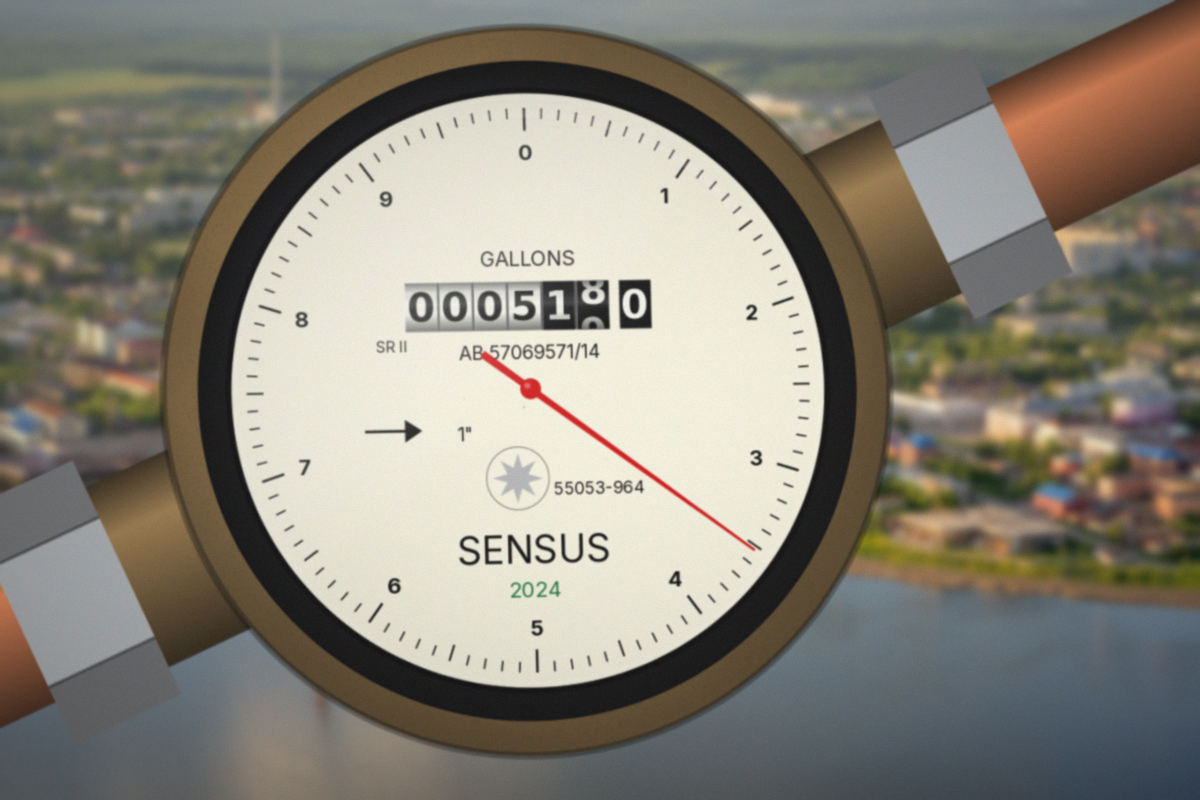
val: 5183.5 gal
